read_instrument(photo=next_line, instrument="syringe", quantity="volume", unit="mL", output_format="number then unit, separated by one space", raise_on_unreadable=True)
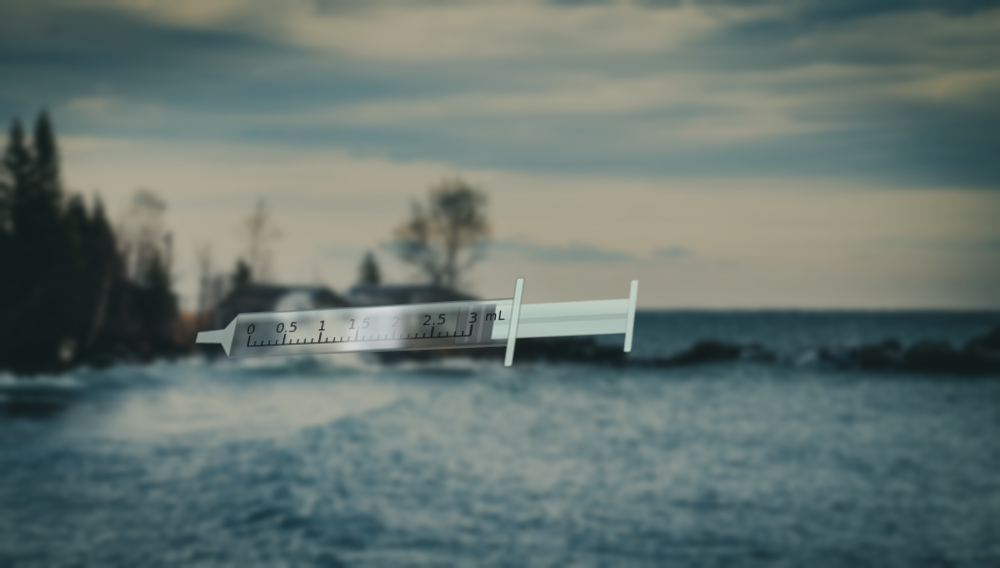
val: 2.8 mL
